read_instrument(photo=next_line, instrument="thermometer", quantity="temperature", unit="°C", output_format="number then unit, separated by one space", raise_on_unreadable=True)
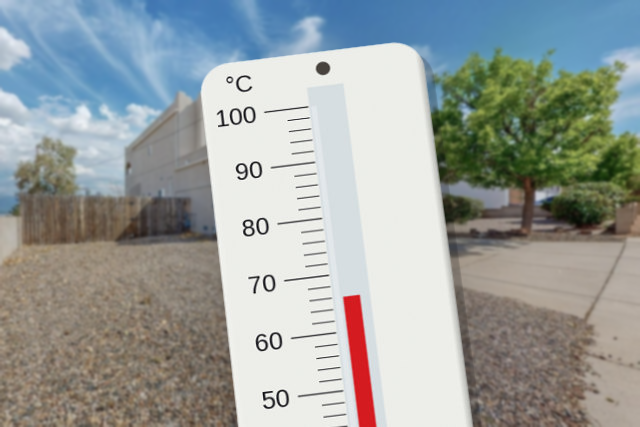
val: 66 °C
